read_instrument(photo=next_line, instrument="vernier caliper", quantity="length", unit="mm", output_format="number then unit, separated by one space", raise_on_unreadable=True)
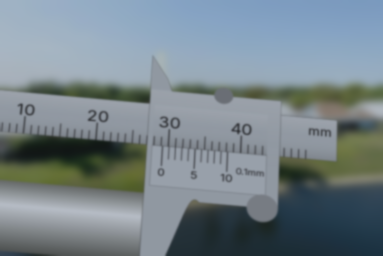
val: 29.2 mm
